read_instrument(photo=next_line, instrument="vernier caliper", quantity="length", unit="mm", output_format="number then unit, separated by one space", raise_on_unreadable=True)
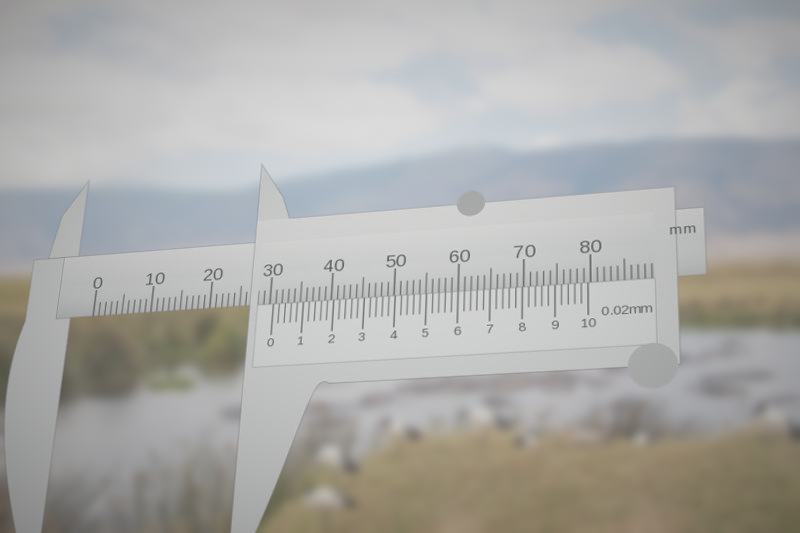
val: 30.6 mm
